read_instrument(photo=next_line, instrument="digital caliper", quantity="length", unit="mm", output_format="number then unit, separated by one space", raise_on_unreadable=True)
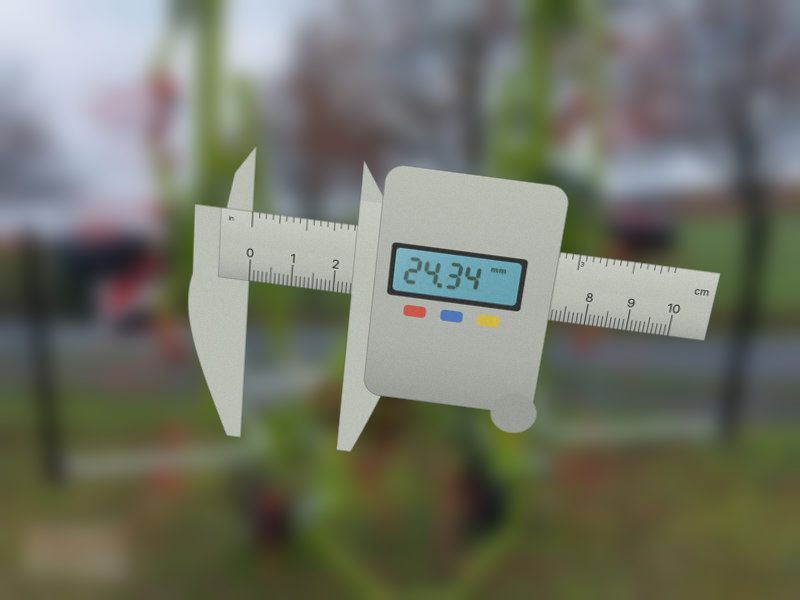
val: 24.34 mm
